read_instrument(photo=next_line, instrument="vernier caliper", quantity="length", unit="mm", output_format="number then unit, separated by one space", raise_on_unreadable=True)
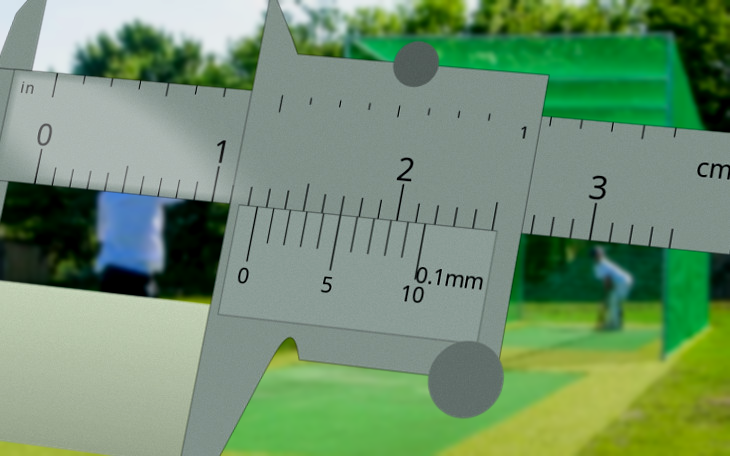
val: 12.5 mm
